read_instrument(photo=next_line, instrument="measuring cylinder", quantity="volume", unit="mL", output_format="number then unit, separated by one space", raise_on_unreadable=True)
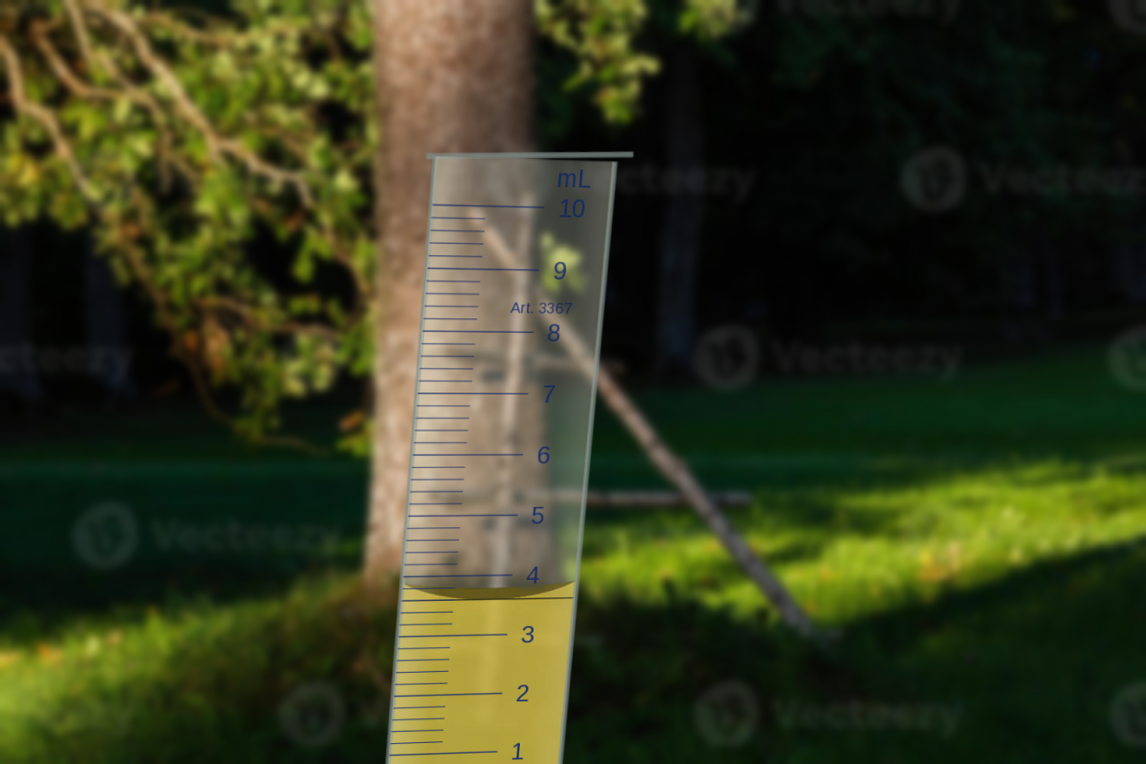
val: 3.6 mL
